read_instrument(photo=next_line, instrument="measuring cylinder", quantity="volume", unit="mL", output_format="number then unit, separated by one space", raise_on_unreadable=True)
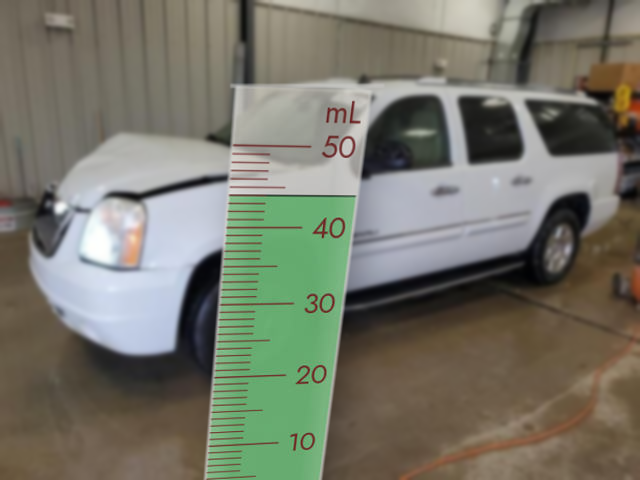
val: 44 mL
